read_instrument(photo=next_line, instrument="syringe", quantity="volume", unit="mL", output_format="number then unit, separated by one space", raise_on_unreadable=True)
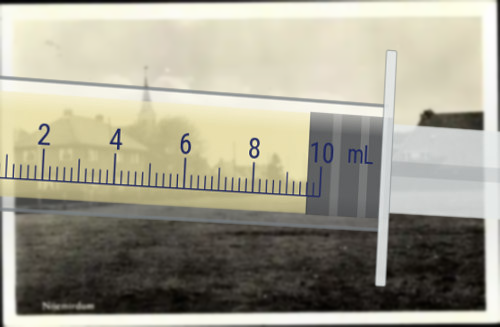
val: 9.6 mL
